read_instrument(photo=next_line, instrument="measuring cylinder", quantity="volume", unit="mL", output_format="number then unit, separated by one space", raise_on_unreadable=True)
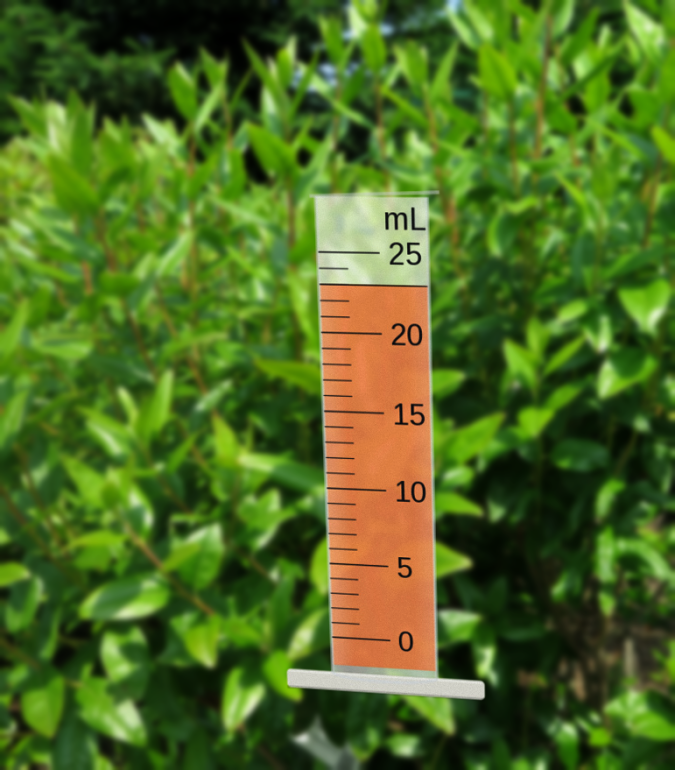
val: 23 mL
